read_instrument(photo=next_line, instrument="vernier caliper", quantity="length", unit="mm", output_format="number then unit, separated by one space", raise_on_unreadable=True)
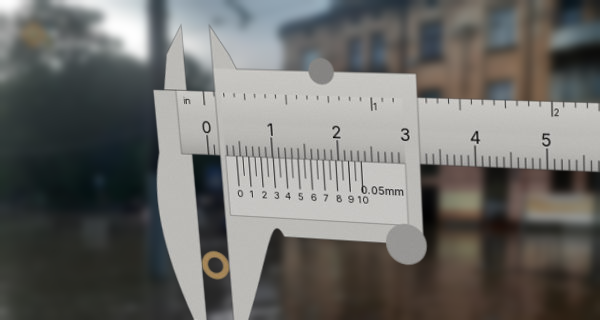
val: 4.4 mm
